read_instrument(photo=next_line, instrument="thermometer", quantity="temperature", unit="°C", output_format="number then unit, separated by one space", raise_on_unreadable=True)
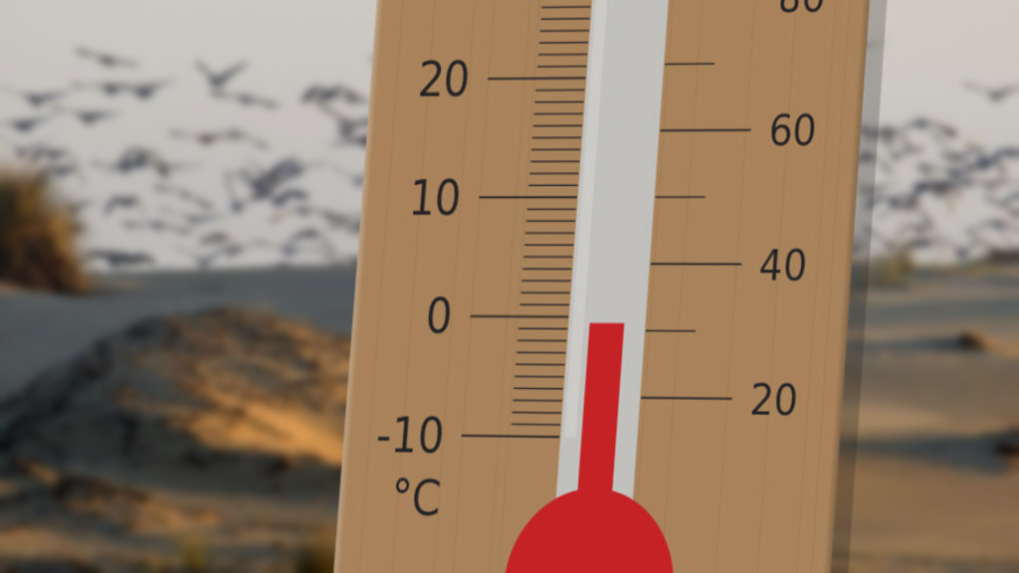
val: -0.5 °C
